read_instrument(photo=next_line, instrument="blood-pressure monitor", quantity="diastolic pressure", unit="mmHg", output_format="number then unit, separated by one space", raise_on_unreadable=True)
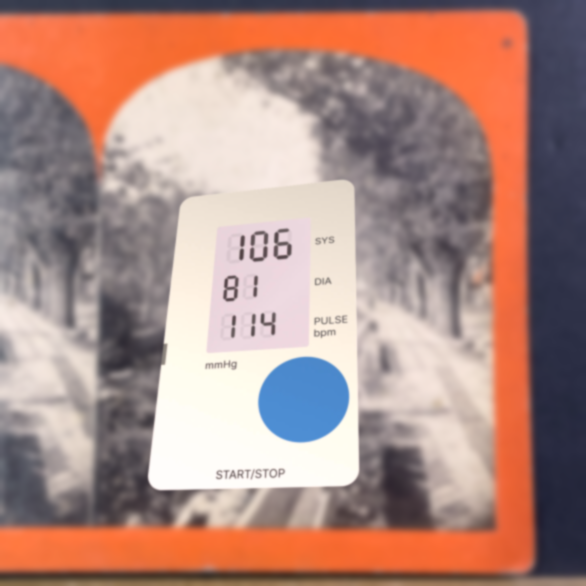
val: 81 mmHg
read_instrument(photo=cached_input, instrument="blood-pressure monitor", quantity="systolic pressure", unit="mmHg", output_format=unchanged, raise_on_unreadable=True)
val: 106 mmHg
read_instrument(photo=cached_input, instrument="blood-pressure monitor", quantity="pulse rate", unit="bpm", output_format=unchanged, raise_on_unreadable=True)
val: 114 bpm
